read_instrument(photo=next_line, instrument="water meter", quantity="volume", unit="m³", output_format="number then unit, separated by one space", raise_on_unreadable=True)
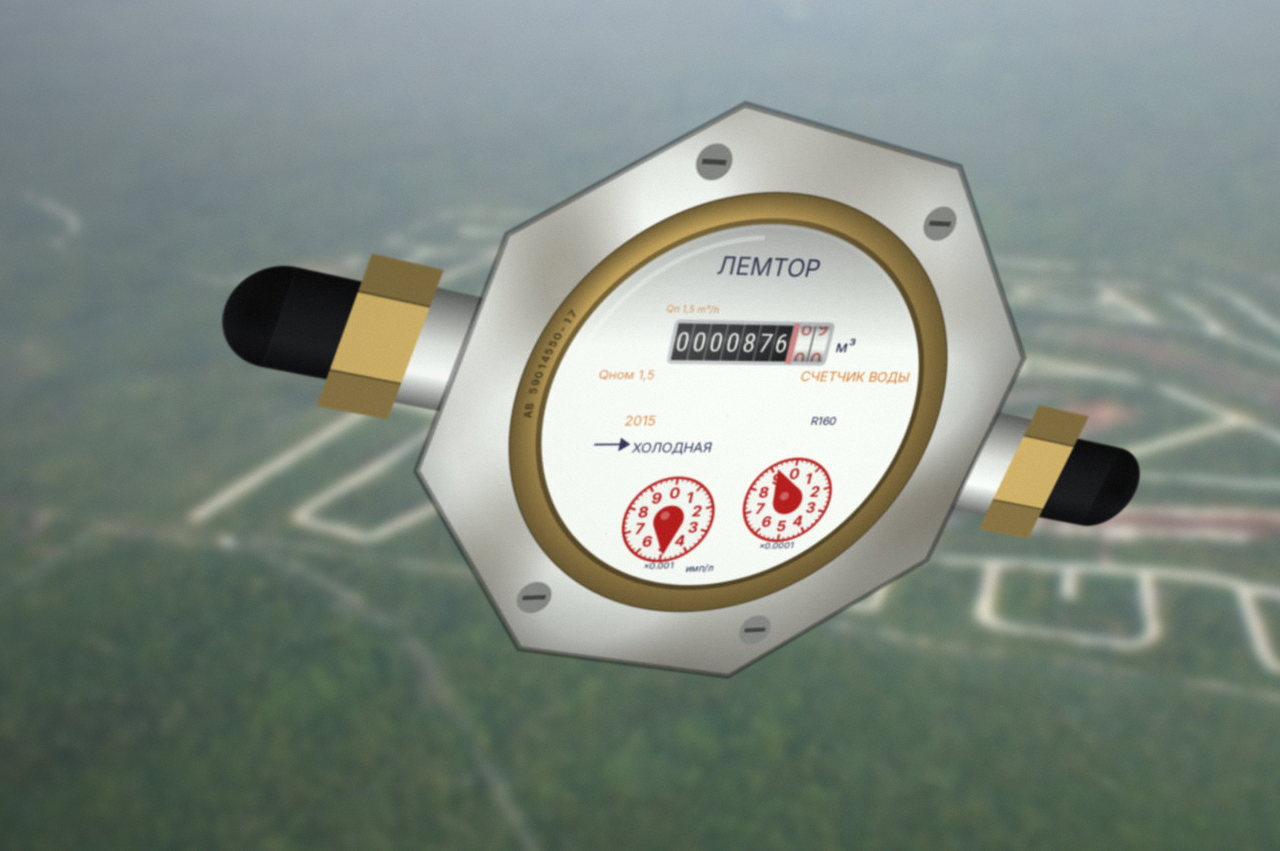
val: 876.8949 m³
